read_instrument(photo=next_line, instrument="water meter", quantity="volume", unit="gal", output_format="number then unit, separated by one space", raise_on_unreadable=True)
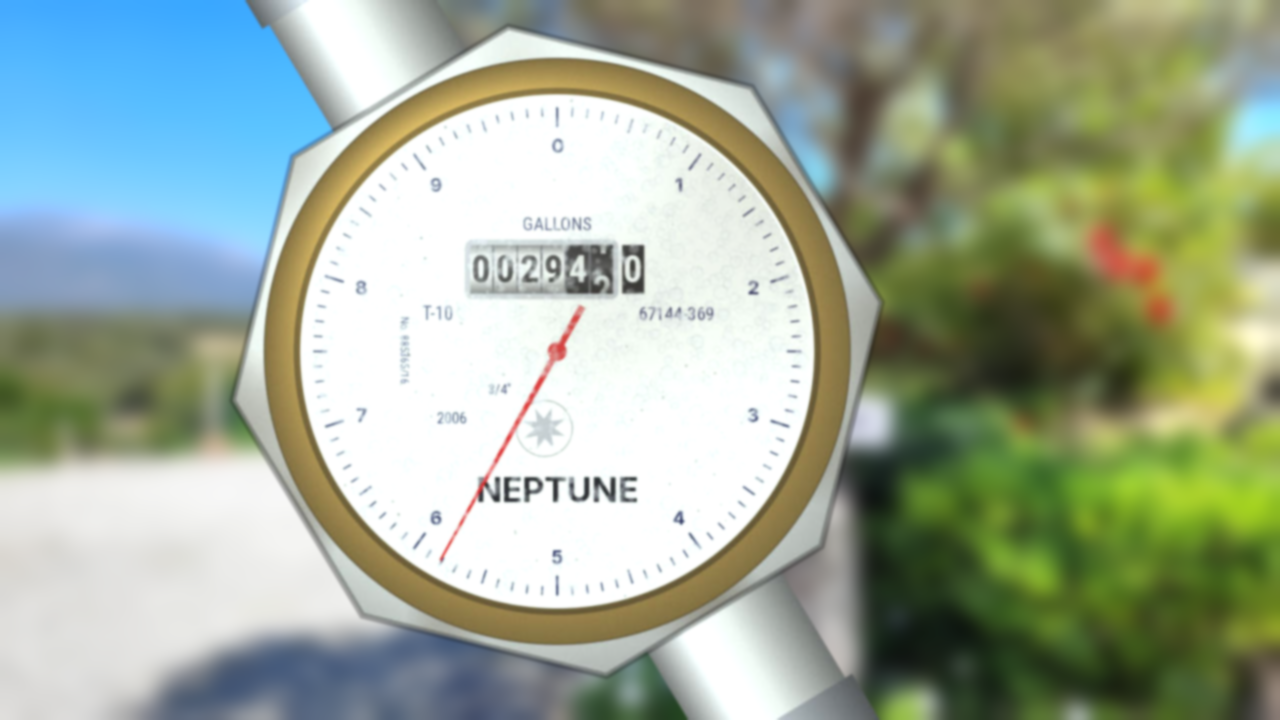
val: 29415.8 gal
